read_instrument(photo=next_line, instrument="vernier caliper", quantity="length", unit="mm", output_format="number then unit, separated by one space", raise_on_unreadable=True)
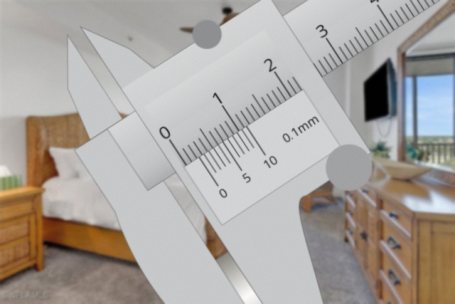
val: 2.4 mm
